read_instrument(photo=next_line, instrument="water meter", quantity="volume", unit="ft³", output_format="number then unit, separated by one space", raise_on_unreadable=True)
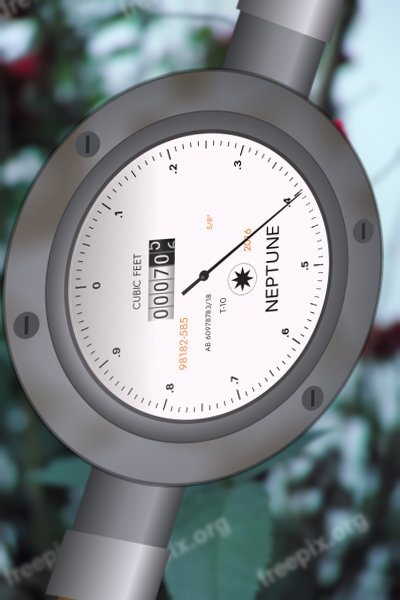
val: 705.40 ft³
